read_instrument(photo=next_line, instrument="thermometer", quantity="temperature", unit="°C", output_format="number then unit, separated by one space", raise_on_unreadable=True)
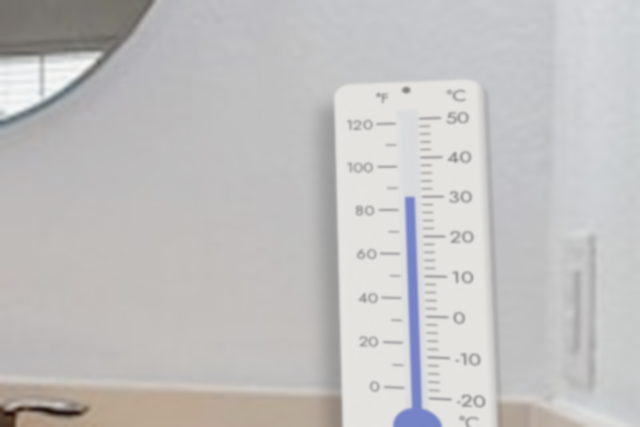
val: 30 °C
